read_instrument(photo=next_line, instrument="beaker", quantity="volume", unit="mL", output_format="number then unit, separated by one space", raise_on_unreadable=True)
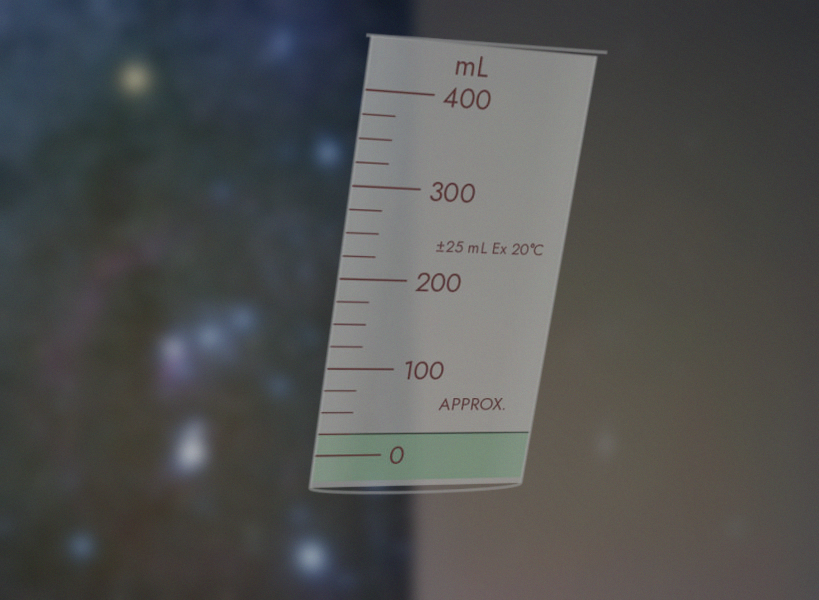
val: 25 mL
